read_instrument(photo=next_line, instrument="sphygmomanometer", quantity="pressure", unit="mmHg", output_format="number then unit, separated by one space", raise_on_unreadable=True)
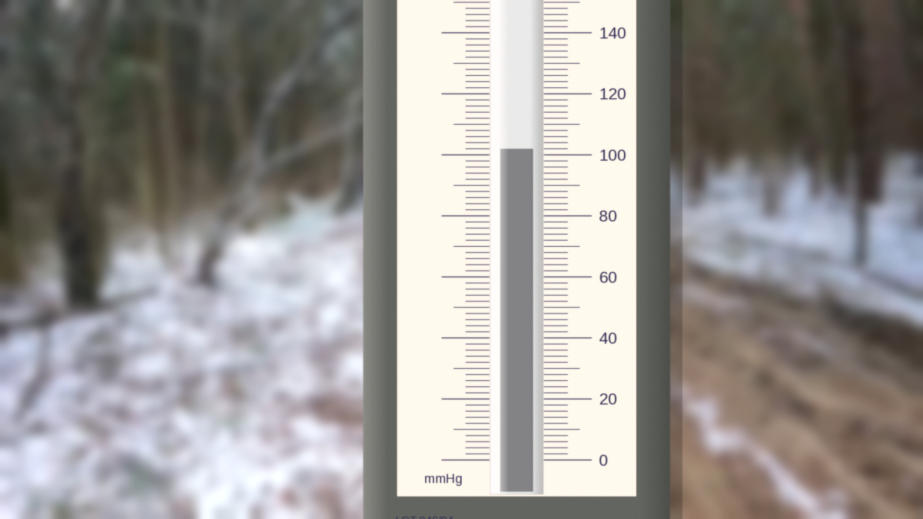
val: 102 mmHg
